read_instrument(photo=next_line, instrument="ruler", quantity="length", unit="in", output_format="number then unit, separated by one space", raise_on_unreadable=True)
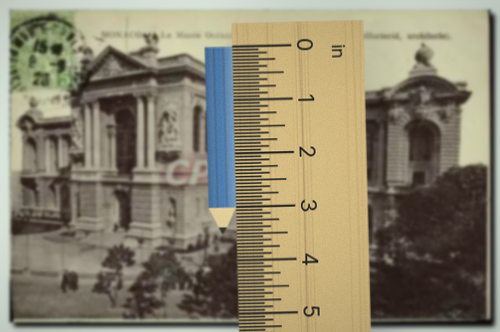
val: 3.5 in
